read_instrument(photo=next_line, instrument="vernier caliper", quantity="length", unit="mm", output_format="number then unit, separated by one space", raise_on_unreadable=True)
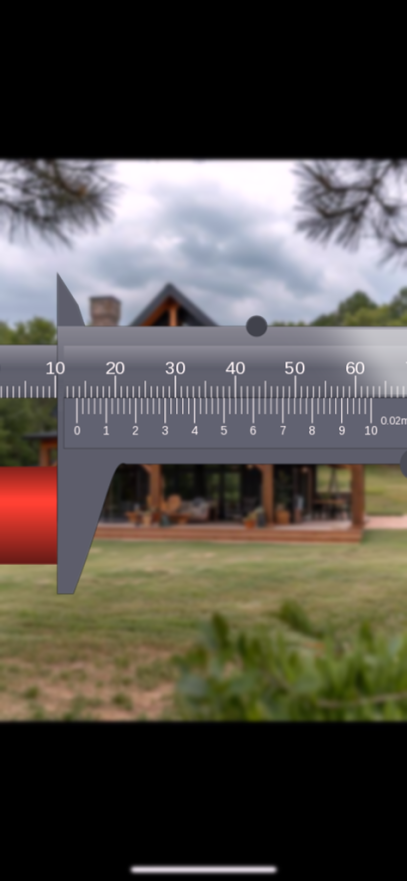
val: 13.6 mm
